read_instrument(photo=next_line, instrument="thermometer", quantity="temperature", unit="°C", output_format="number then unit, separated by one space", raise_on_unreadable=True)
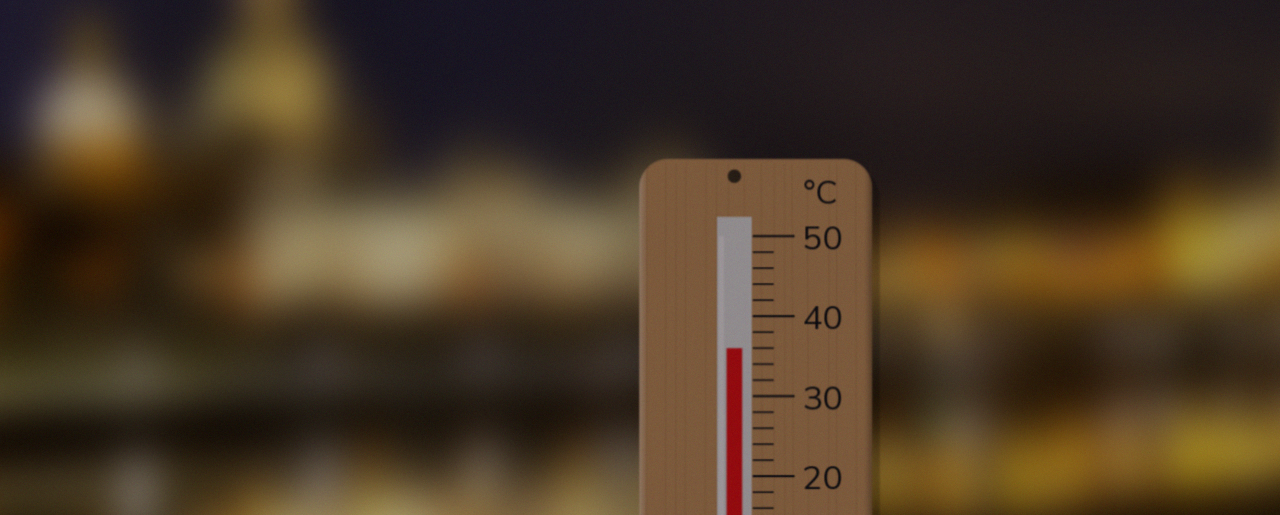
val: 36 °C
